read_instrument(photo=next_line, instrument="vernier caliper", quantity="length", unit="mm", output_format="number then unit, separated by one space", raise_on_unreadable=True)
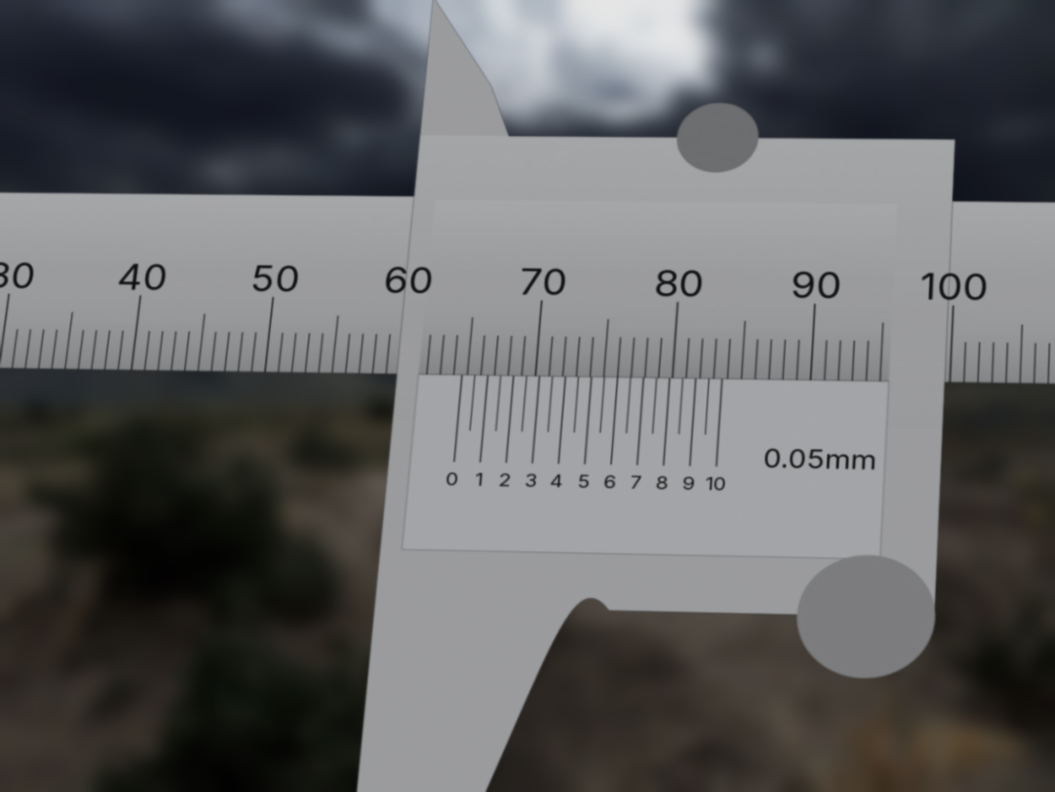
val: 64.6 mm
